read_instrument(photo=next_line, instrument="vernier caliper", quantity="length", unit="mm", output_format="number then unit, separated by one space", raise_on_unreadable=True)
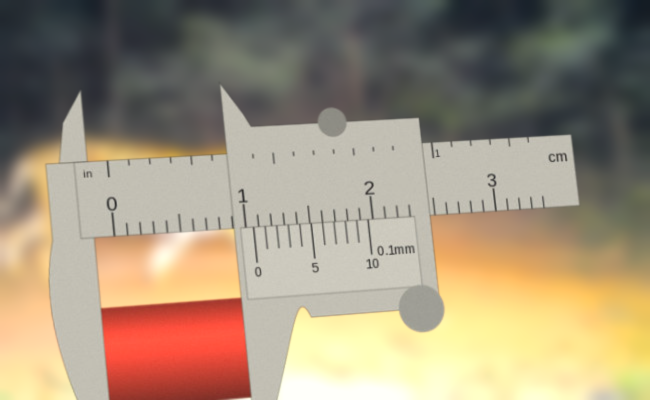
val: 10.6 mm
